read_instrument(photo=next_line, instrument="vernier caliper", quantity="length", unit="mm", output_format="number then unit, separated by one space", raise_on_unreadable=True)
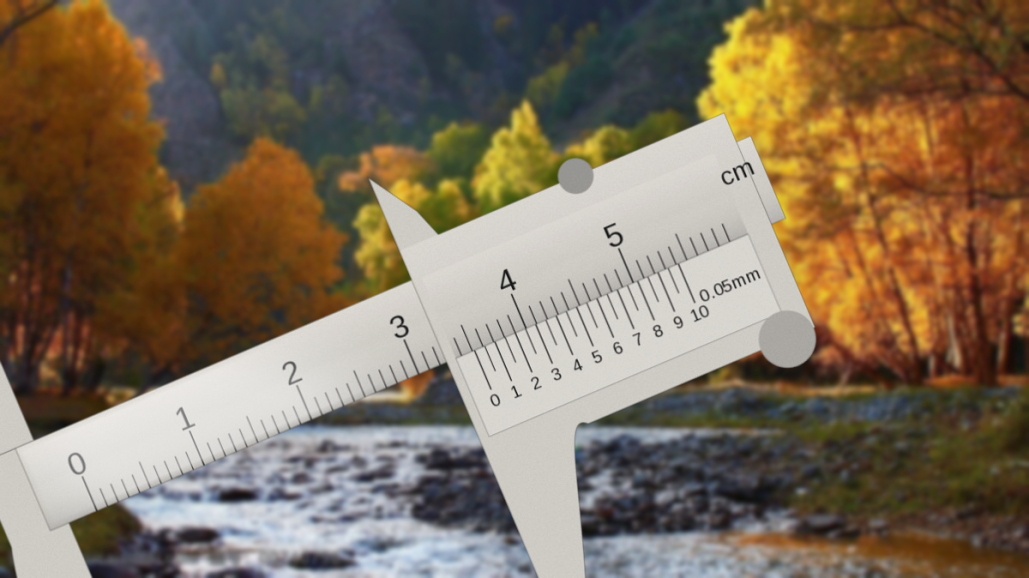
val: 35.2 mm
